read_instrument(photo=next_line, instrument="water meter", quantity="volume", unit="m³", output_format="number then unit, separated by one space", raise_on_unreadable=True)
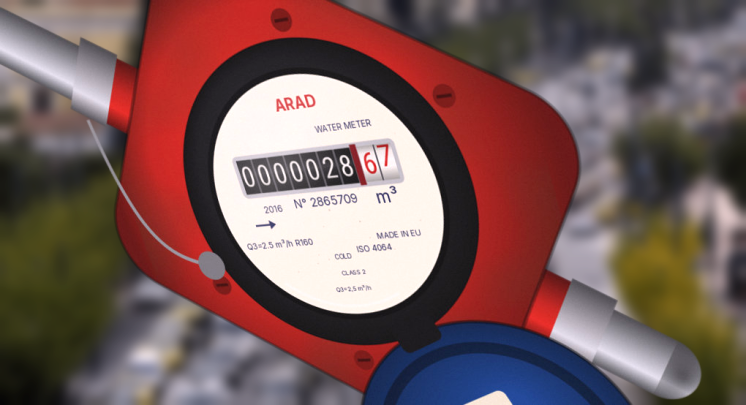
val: 28.67 m³
